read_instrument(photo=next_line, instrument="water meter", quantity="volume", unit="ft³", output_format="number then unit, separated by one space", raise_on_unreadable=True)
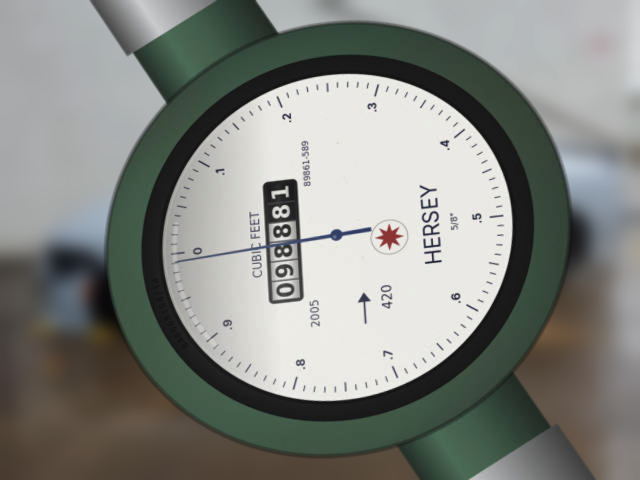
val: 98880.99 ft³
